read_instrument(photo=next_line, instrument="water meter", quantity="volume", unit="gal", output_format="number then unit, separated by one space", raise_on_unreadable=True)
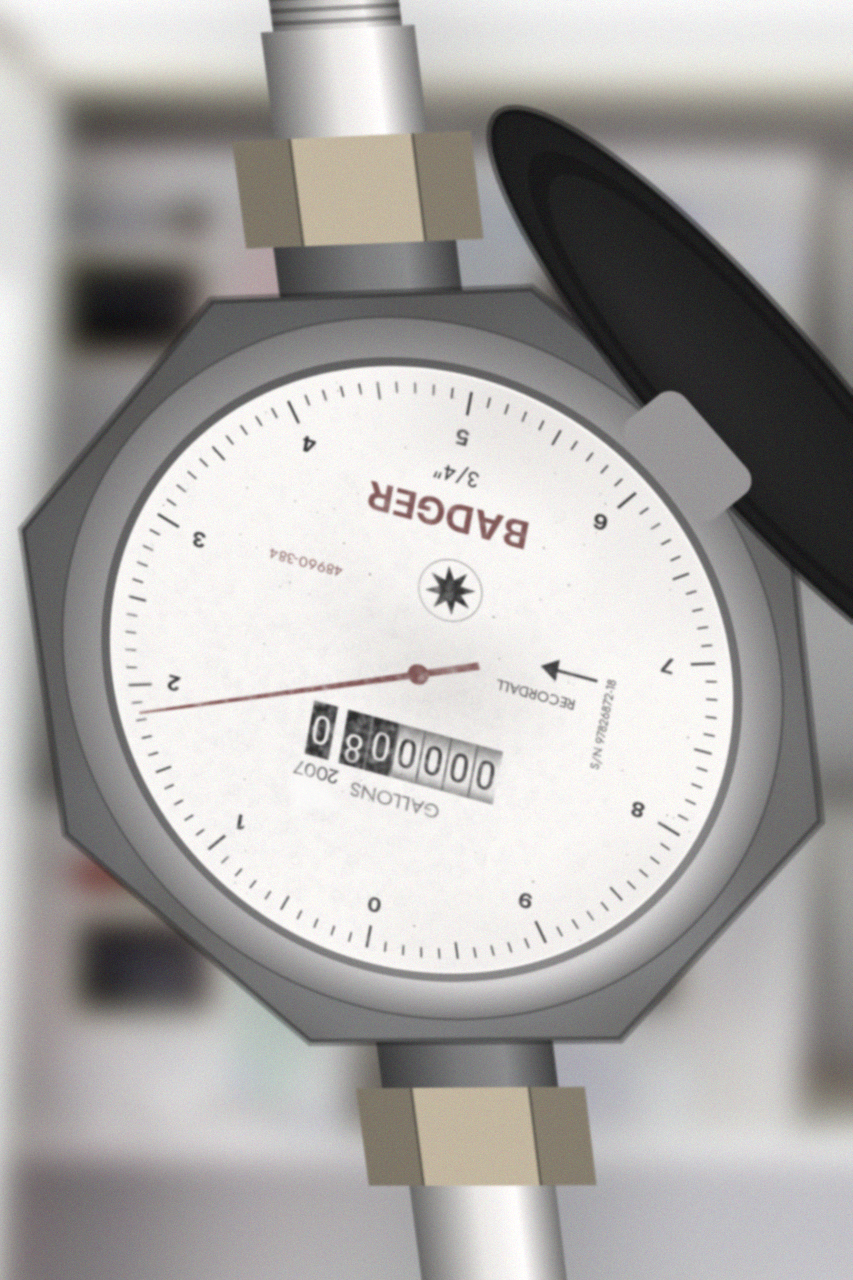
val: 81.8 gal
